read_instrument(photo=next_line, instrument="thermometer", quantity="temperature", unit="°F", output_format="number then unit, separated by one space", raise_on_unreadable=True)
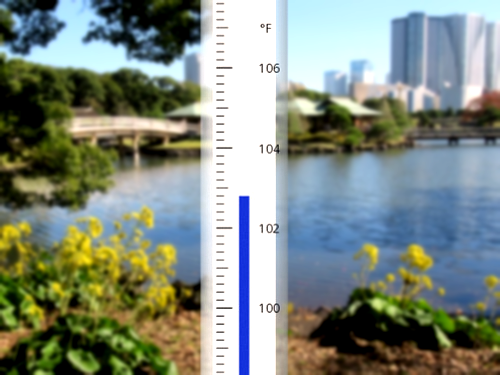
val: 102.8 °F
